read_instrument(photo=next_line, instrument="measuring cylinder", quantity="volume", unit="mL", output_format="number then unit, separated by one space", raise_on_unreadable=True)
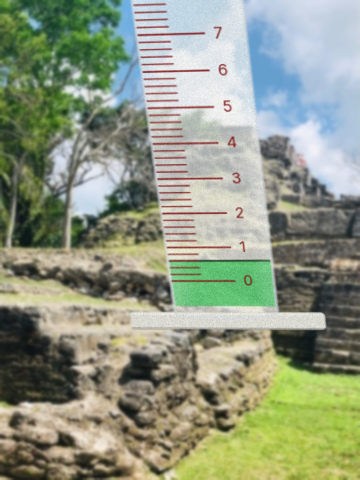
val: 0.6 mL
